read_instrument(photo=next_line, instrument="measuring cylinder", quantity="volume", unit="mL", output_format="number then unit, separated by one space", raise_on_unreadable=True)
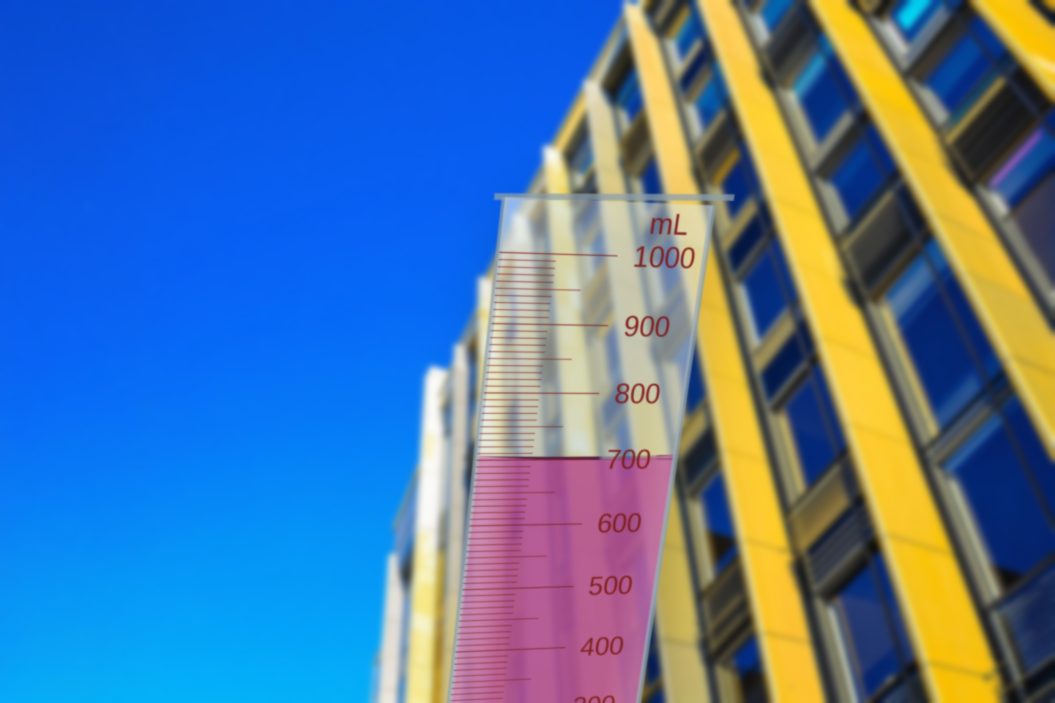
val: 700 mL
